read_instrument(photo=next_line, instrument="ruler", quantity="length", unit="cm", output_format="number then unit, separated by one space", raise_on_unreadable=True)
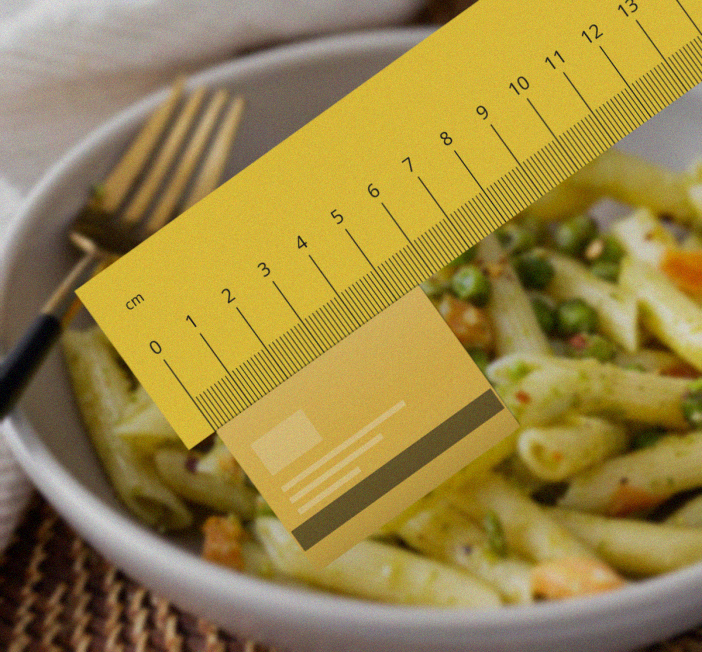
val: 5.6 cm
